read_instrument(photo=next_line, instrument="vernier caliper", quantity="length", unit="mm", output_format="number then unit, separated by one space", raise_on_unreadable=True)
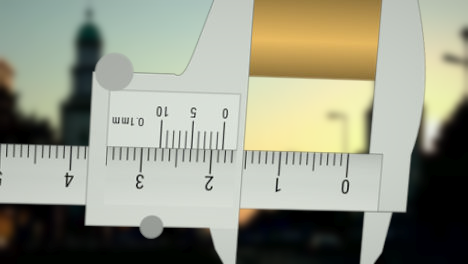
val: 18.4 mm
